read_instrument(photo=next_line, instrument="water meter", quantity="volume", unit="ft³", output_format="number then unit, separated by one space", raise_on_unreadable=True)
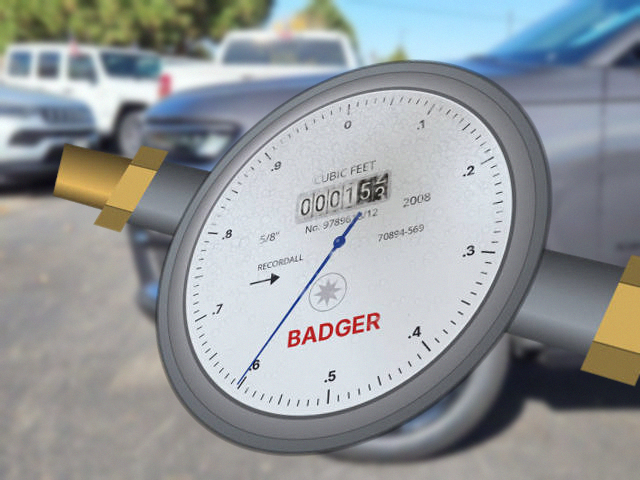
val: 152.60 ft³
